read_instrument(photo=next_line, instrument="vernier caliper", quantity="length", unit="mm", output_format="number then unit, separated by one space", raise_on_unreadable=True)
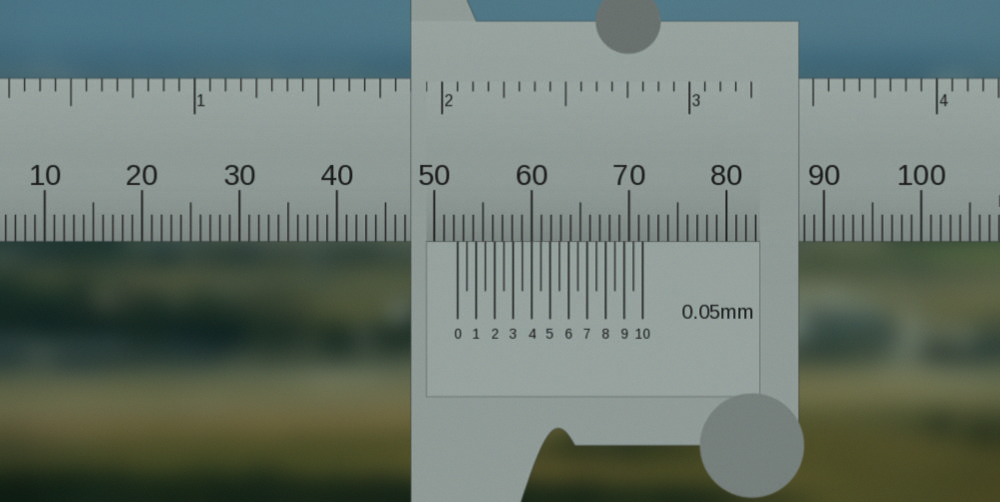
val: 52.4 mm
